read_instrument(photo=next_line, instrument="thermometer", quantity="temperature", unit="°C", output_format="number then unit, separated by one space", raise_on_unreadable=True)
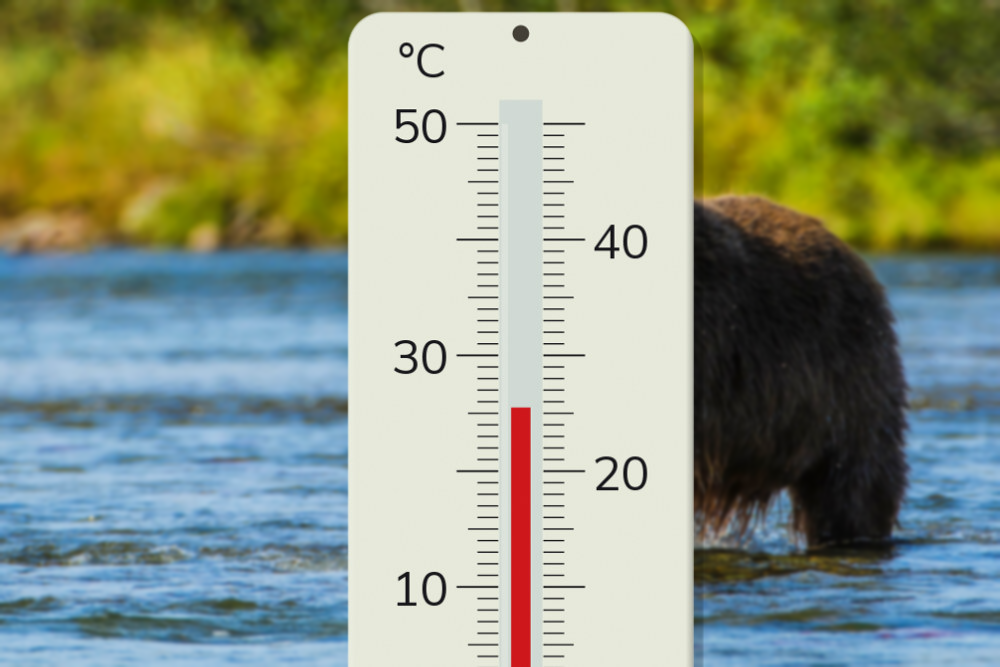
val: 25.5 °C
